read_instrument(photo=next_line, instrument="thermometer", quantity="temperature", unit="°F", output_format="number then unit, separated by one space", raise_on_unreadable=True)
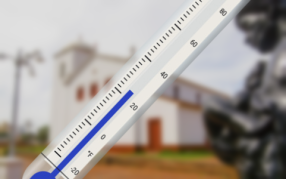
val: 24 °F
